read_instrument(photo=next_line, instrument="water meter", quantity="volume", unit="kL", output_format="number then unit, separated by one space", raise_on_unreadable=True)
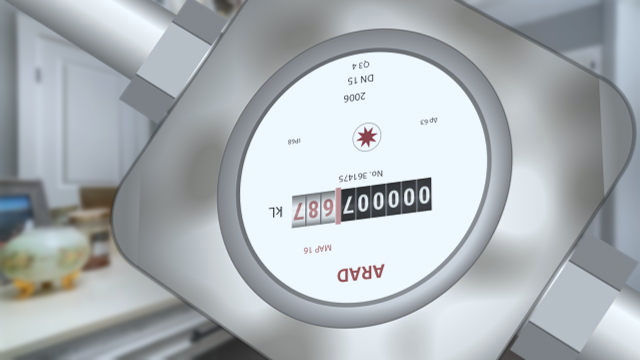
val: 7.687 kL
